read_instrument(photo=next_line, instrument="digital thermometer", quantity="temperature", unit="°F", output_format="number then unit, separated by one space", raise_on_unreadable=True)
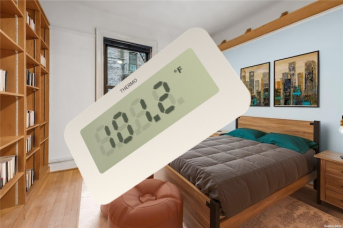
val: 101.2 °F
